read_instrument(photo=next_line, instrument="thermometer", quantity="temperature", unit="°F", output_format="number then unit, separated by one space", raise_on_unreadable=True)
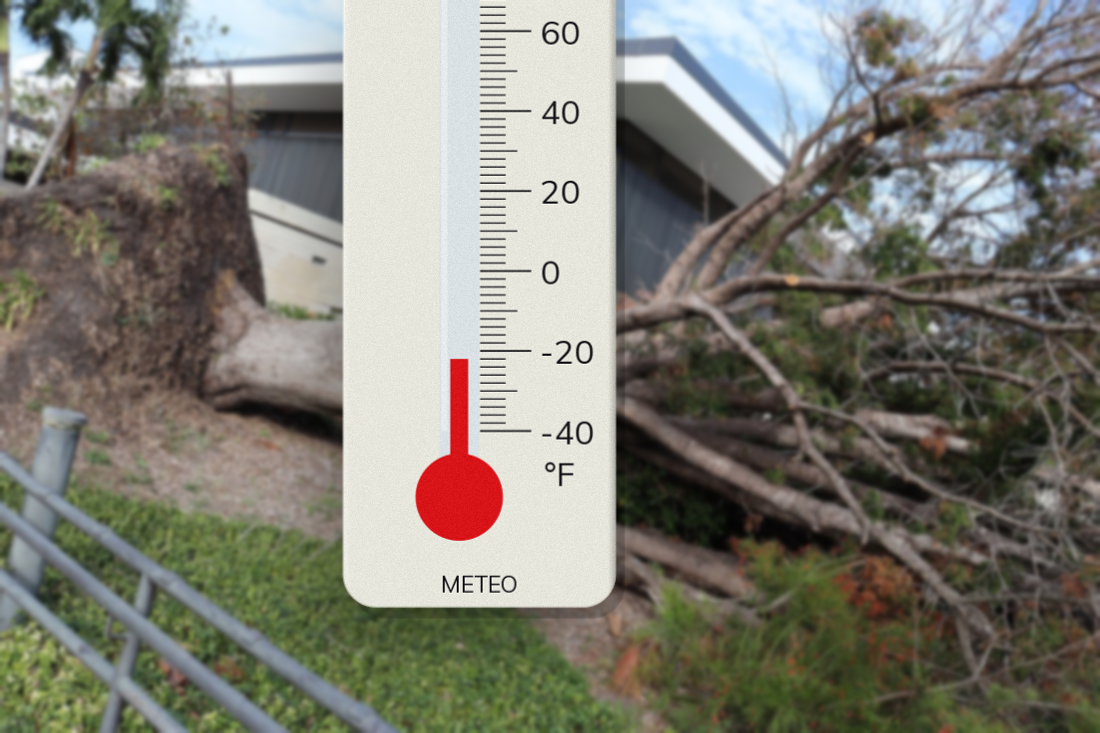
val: -22 °F
